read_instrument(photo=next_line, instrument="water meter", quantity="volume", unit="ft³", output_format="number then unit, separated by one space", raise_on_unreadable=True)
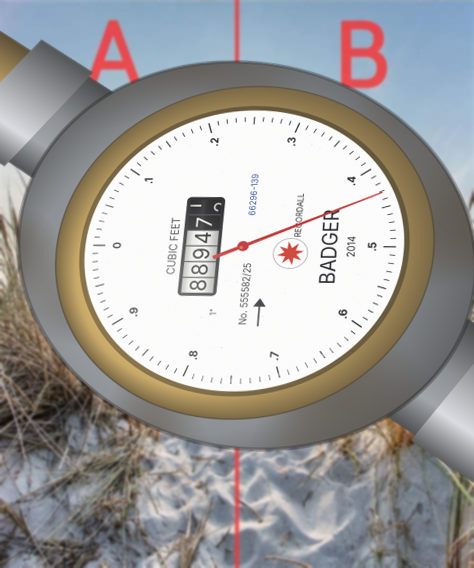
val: 889471.43 ft³
